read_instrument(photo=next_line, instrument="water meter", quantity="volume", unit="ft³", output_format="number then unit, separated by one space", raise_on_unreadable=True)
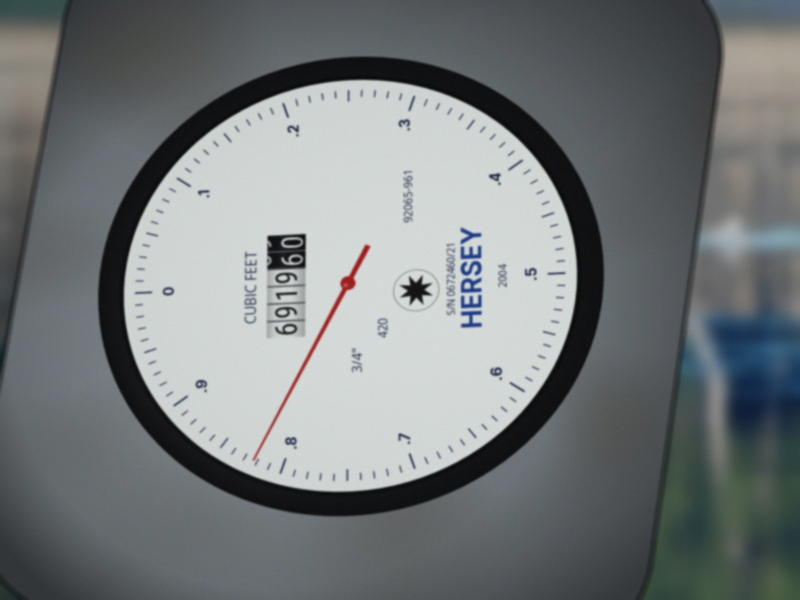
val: 691959.82 ft³
